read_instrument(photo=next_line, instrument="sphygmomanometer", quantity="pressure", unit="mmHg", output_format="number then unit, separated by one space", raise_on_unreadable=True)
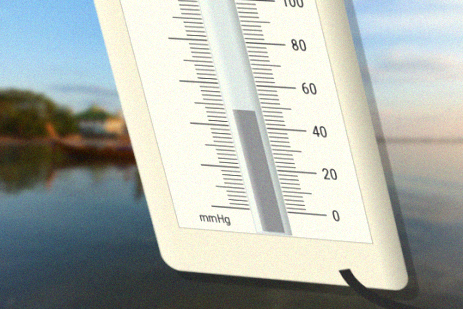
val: 48 mmHg
